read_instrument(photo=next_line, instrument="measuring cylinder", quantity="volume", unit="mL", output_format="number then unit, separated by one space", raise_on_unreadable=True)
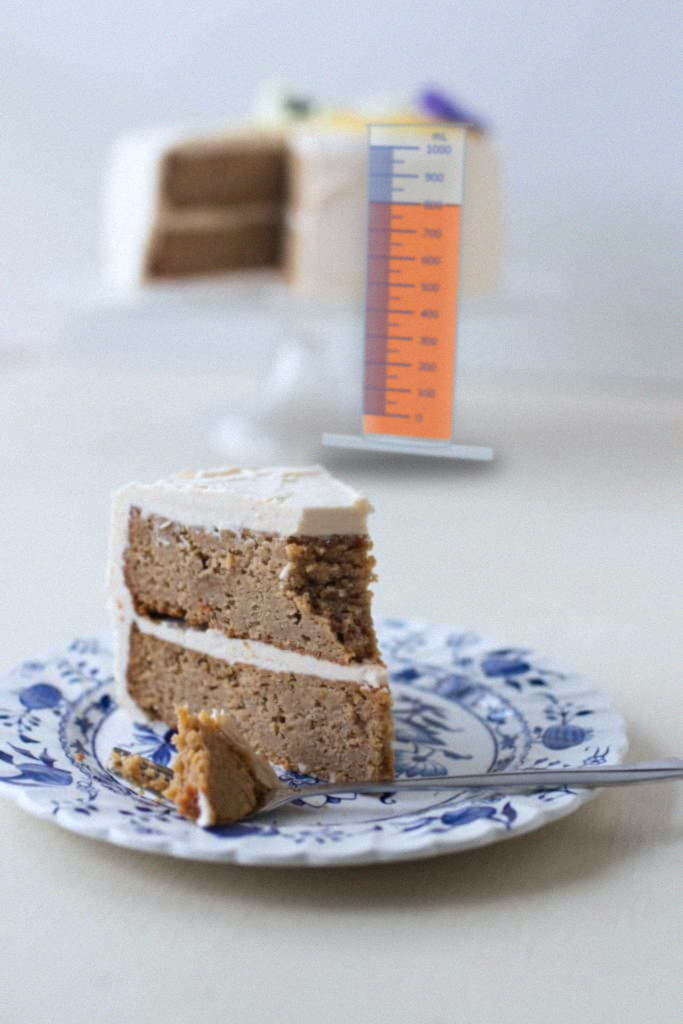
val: 800 mL
